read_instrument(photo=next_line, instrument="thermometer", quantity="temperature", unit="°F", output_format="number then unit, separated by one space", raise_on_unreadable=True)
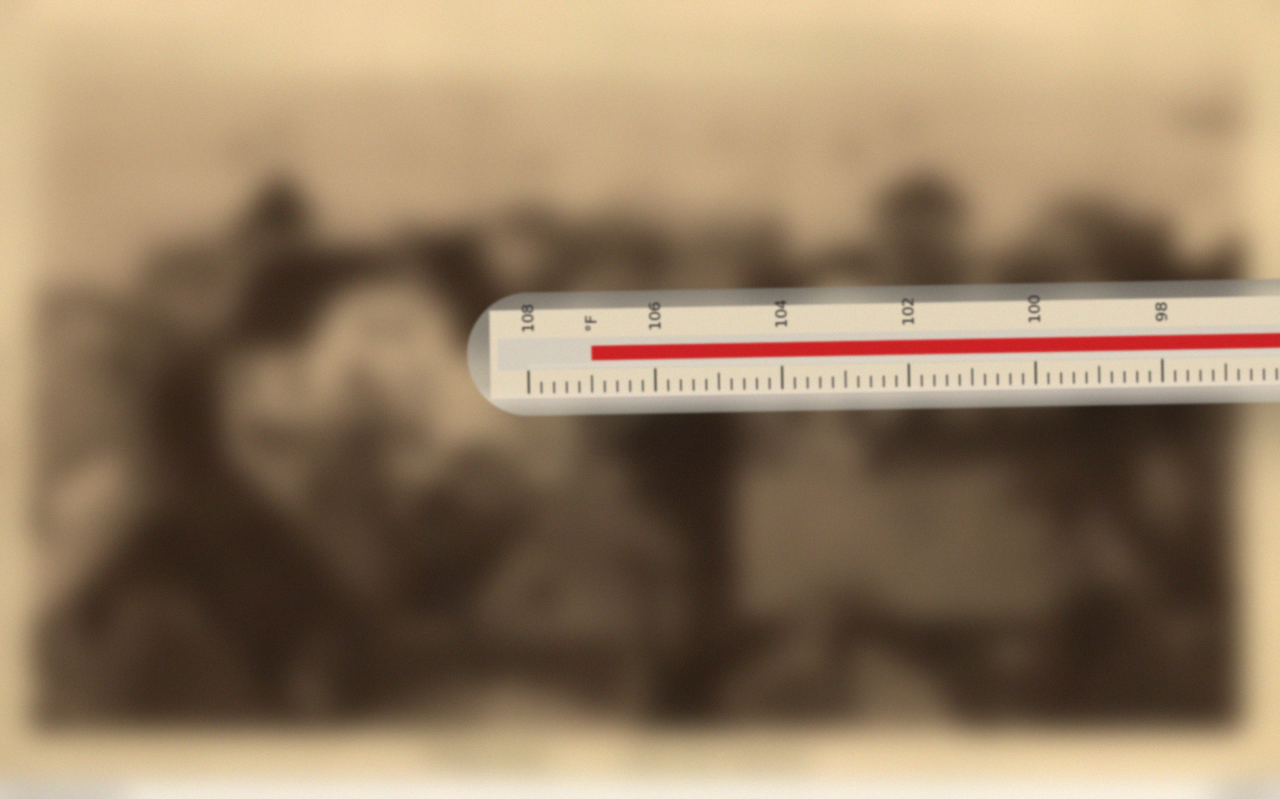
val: 107 °F
